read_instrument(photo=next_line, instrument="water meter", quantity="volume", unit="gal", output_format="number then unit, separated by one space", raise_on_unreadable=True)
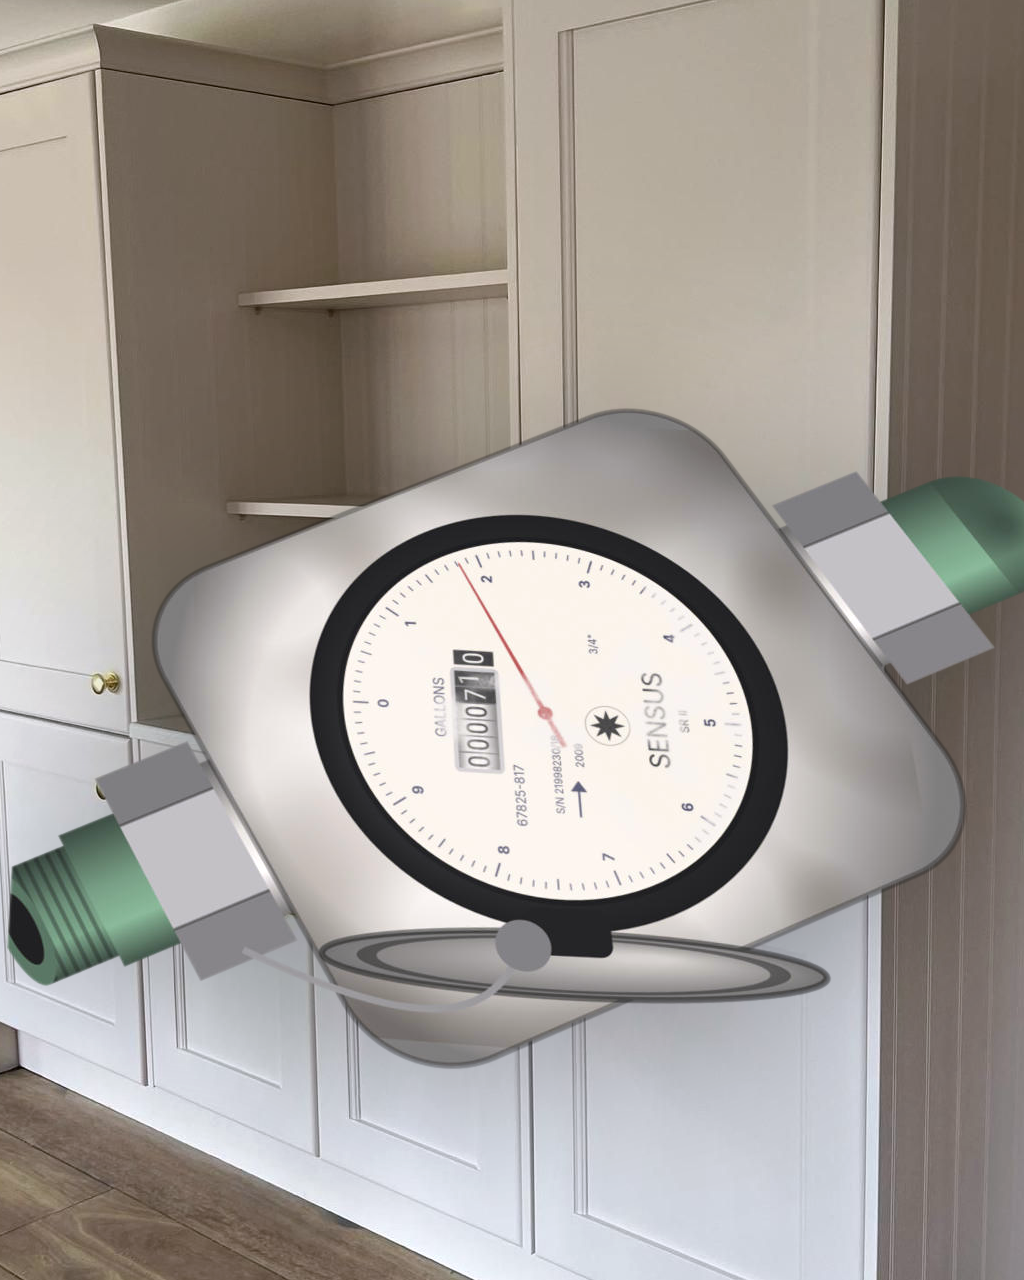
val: 711.8 gal
